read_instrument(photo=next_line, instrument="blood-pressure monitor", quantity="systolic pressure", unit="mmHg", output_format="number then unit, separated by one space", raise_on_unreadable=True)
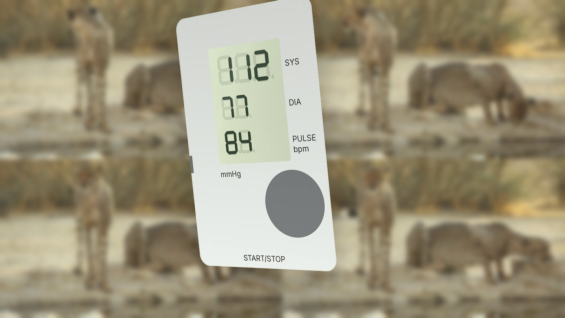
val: 112 mmHg
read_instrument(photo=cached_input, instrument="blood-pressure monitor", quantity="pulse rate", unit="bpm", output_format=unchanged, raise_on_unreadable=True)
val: 84 bpm
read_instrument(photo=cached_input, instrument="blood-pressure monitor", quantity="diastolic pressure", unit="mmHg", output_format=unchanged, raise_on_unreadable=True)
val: 77 mmHg
